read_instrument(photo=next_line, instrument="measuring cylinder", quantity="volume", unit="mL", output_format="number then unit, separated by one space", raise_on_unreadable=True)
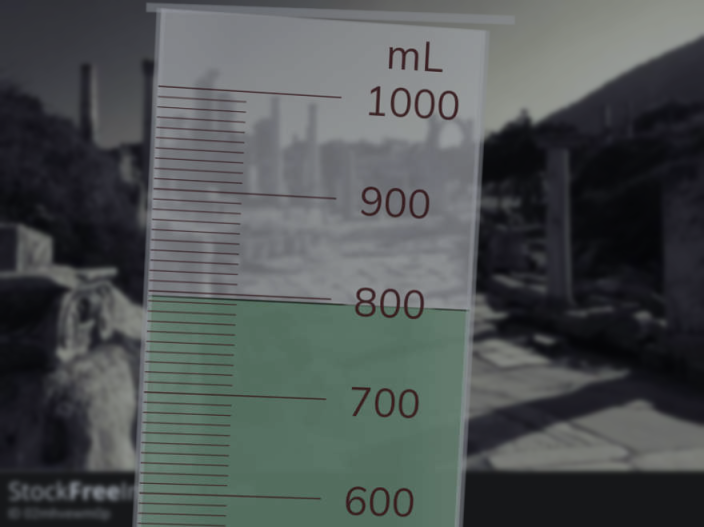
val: 795 mL
